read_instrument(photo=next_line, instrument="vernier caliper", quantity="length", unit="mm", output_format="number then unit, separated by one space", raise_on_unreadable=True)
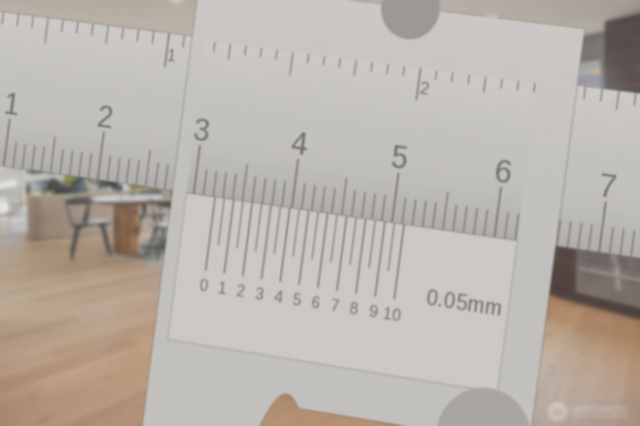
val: 32.2 mm
